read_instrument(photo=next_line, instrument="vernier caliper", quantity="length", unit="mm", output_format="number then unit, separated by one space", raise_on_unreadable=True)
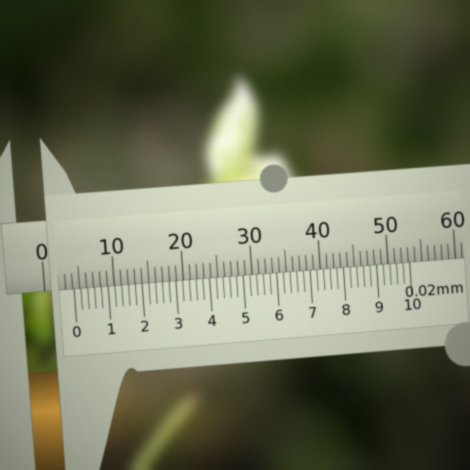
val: 4.2 mm
